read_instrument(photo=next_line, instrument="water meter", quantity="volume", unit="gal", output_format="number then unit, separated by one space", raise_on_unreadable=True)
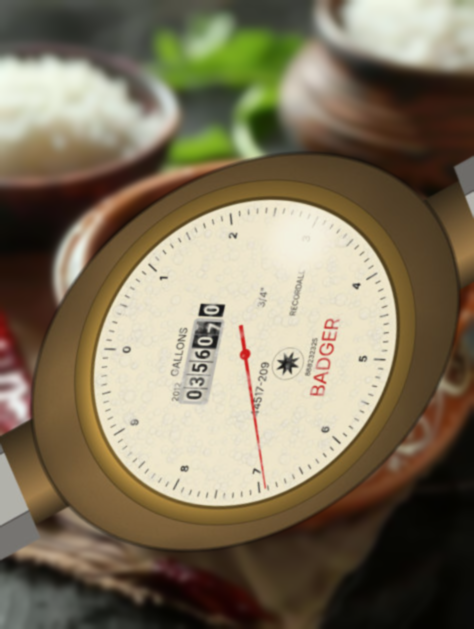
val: 356066.9 gal
